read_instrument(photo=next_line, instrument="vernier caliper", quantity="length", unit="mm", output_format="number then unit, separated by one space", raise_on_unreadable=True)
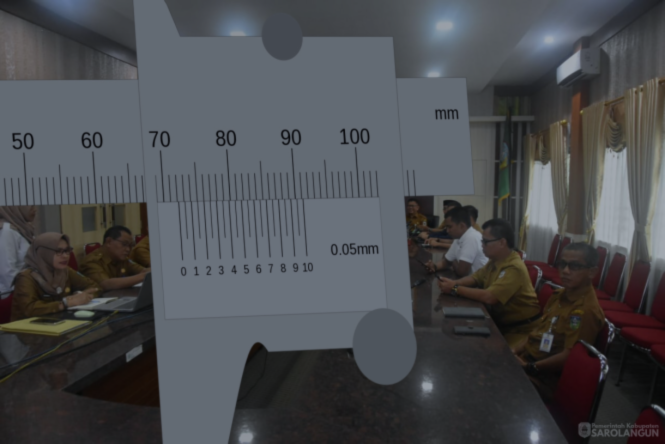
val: 72.2 mm
